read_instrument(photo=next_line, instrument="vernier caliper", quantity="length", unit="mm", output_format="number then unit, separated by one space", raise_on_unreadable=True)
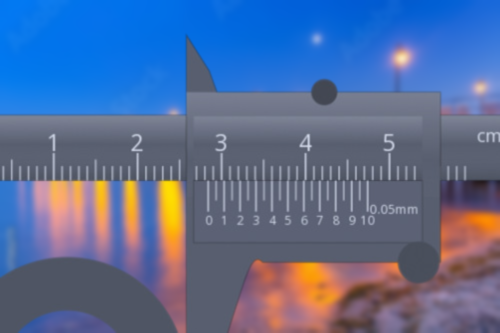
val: 28.4 mm
